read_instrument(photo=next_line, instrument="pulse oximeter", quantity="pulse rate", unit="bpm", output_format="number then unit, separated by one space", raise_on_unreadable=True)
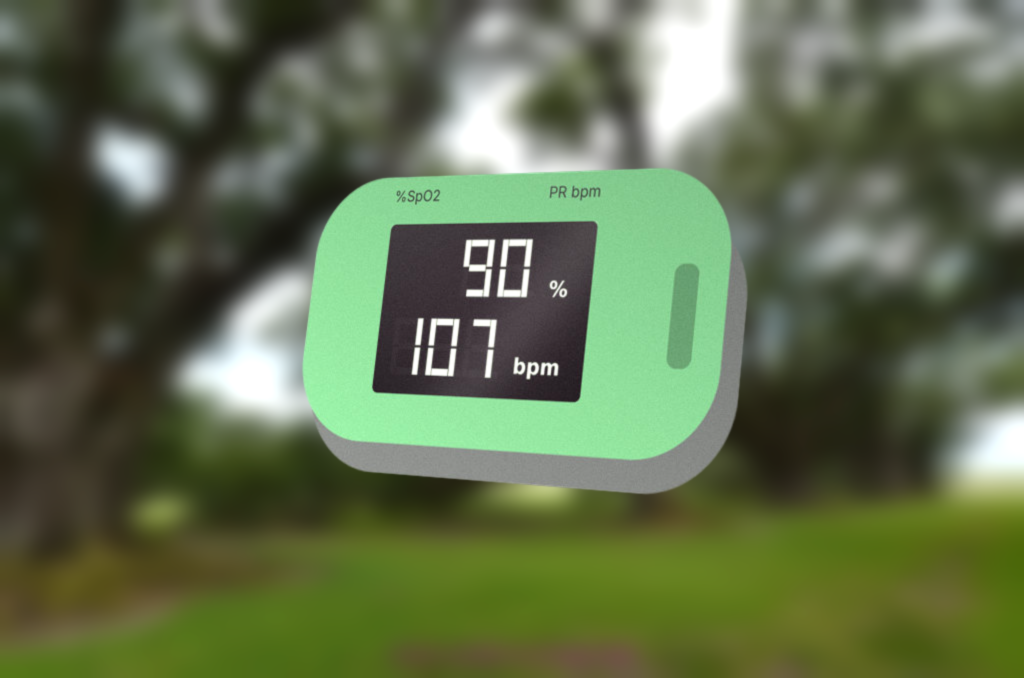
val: 107 bpm
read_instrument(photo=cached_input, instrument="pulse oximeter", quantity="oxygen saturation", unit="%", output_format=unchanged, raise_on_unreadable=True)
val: 90 %
